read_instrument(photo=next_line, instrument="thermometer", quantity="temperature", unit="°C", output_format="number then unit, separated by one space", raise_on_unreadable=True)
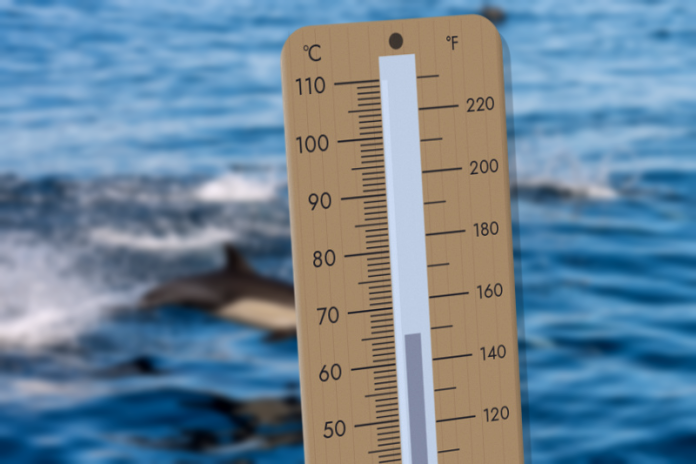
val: 65 °C
